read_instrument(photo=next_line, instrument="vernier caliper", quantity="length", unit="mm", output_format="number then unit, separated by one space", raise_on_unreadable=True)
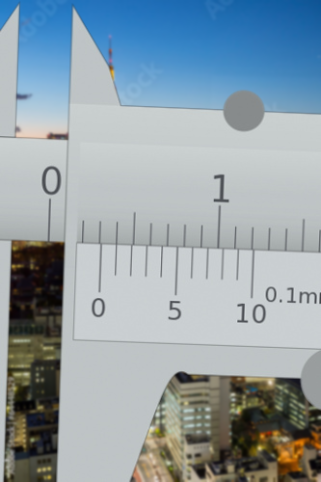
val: 3.1 mm
